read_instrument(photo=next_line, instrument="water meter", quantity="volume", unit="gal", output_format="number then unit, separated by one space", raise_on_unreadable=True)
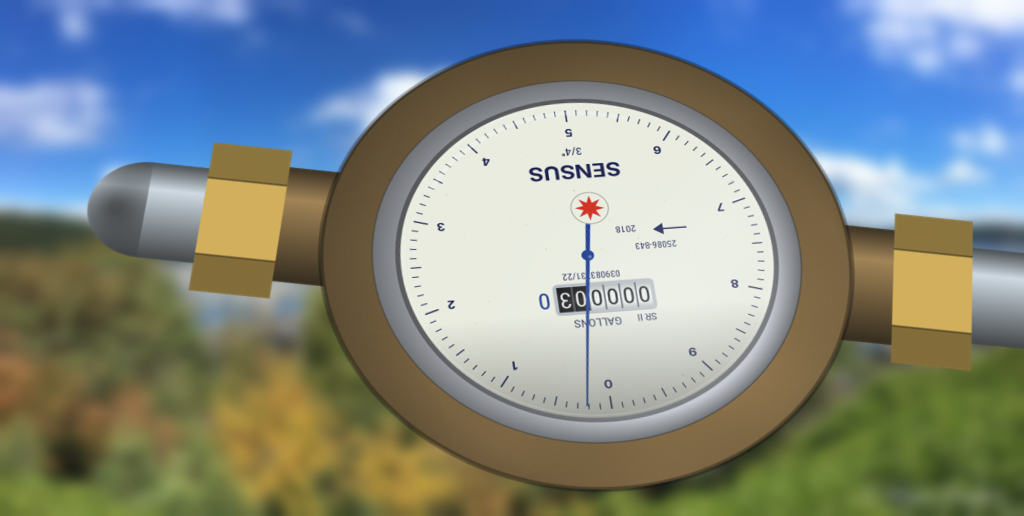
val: 30.2 gal
